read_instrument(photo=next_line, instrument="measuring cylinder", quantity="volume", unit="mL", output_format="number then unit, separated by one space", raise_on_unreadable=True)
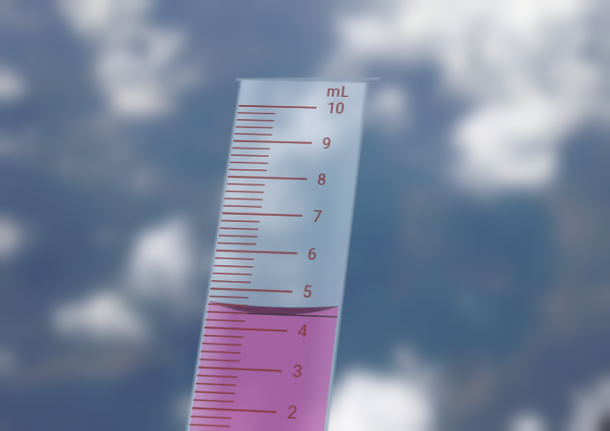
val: 4.4 mL
